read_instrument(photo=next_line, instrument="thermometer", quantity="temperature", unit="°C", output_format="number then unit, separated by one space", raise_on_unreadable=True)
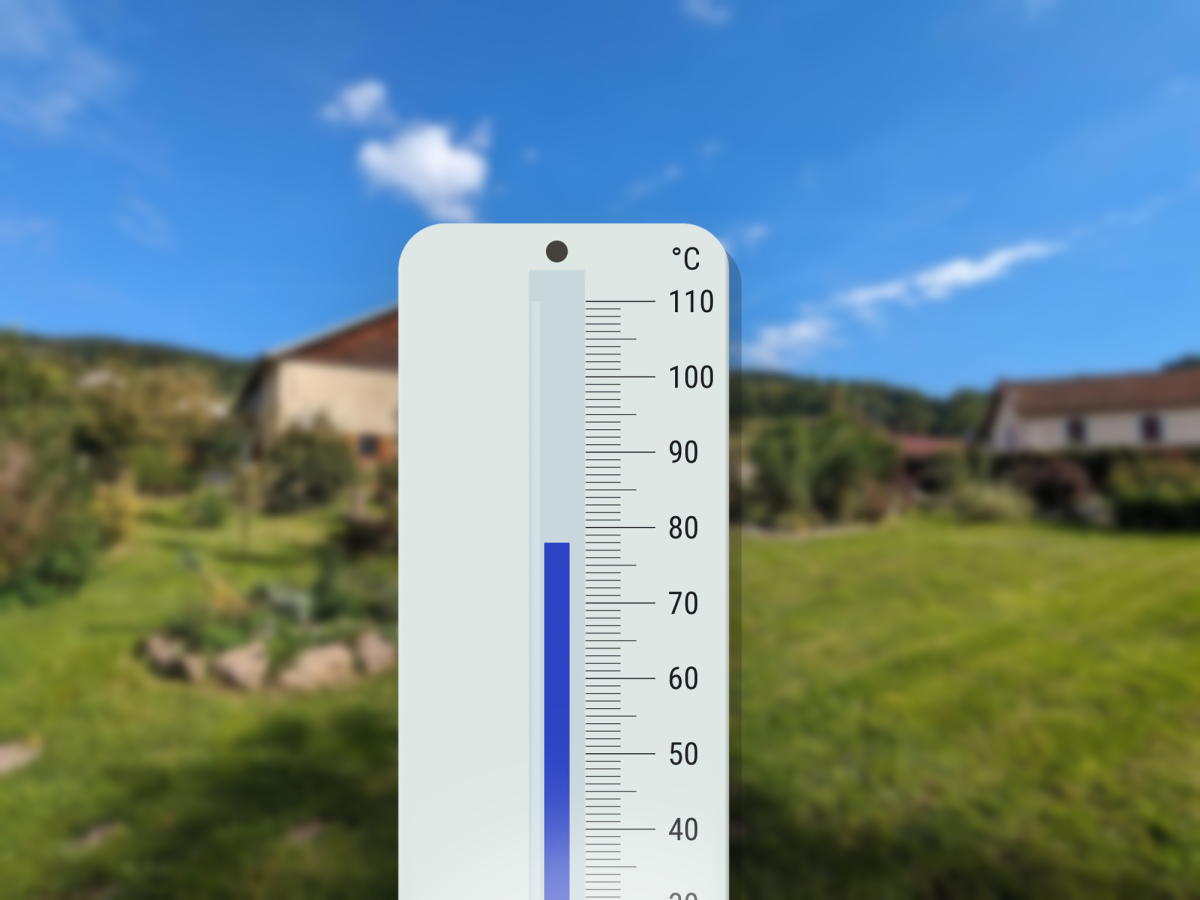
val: 78 °C
